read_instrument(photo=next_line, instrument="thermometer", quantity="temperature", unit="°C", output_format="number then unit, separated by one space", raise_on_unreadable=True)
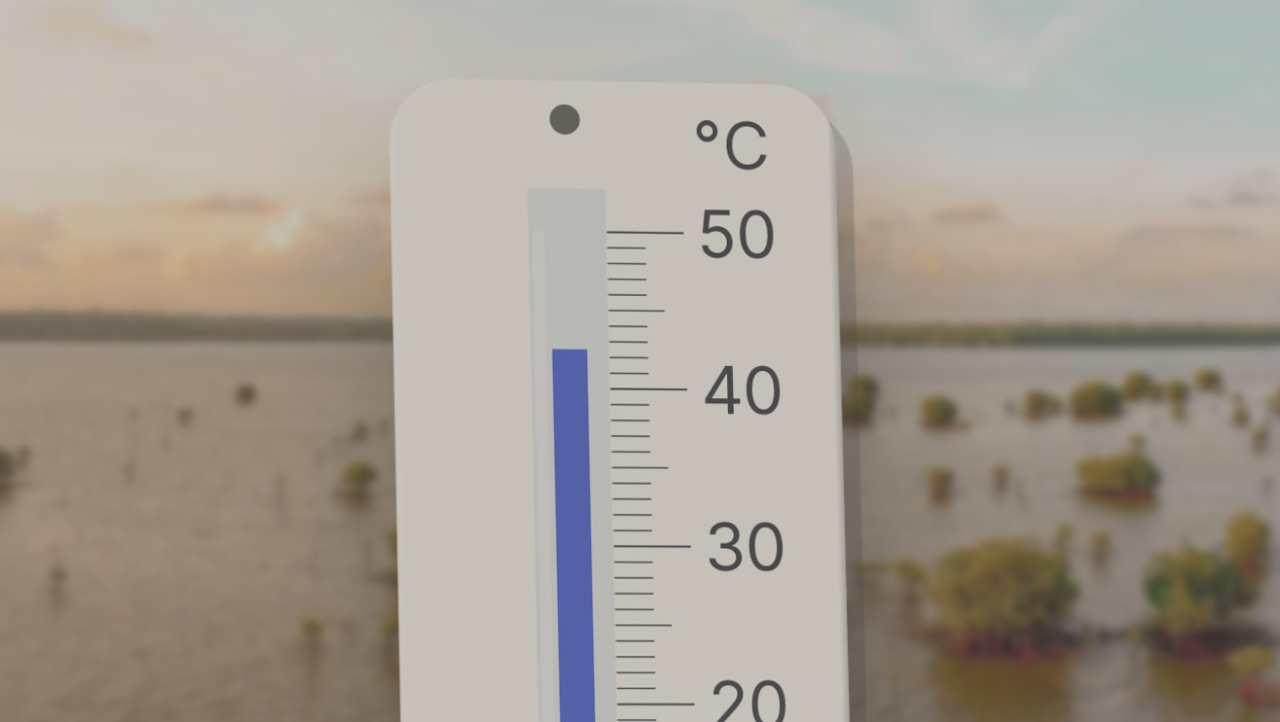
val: 42.5 °C
